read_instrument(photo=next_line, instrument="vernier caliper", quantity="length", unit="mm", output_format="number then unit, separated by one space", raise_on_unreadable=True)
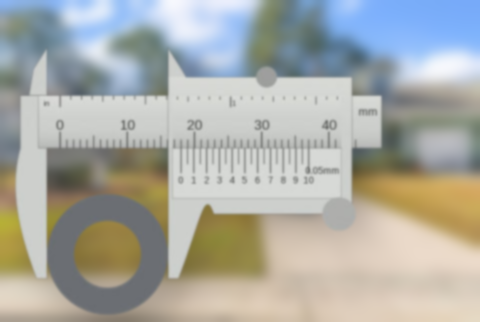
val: 18.0 mm
